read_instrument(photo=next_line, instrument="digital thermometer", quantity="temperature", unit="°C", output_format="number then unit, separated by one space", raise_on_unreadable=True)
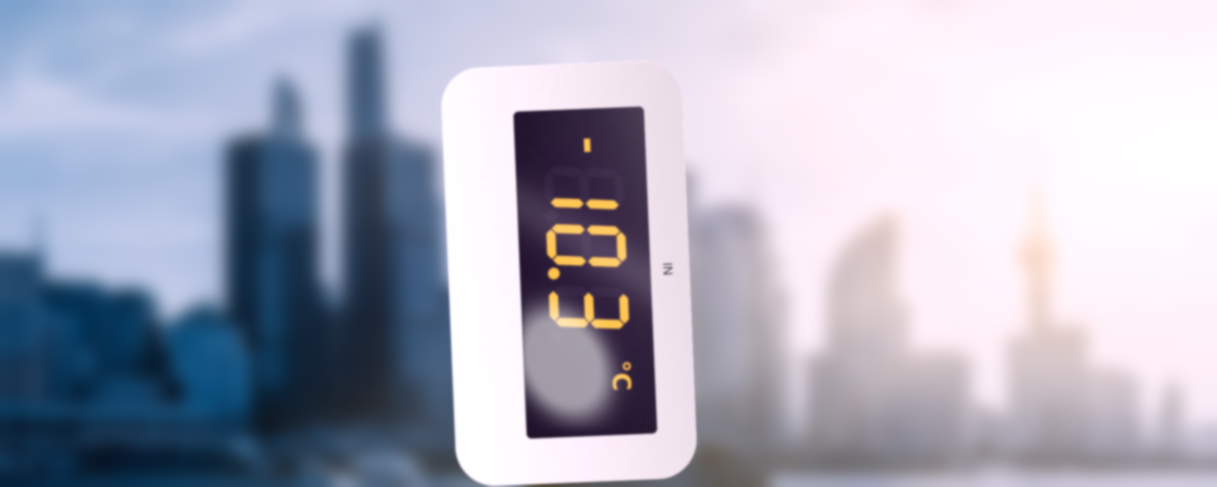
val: -10.3 °C
